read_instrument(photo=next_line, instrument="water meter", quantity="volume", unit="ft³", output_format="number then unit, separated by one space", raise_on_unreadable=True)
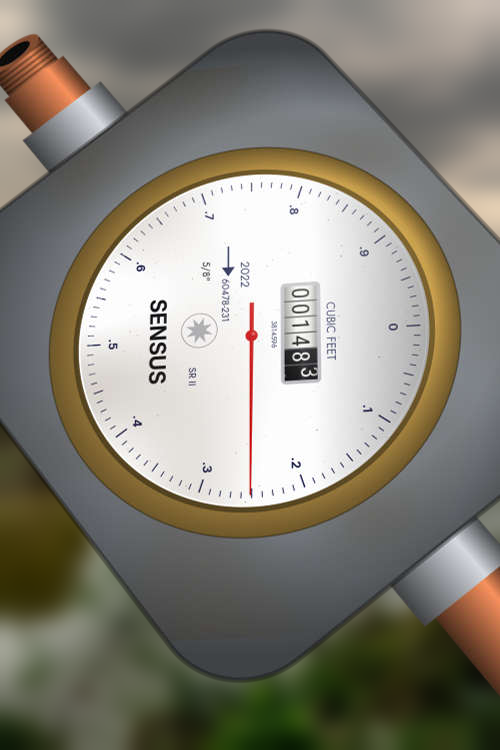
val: 1483.25 ft³
